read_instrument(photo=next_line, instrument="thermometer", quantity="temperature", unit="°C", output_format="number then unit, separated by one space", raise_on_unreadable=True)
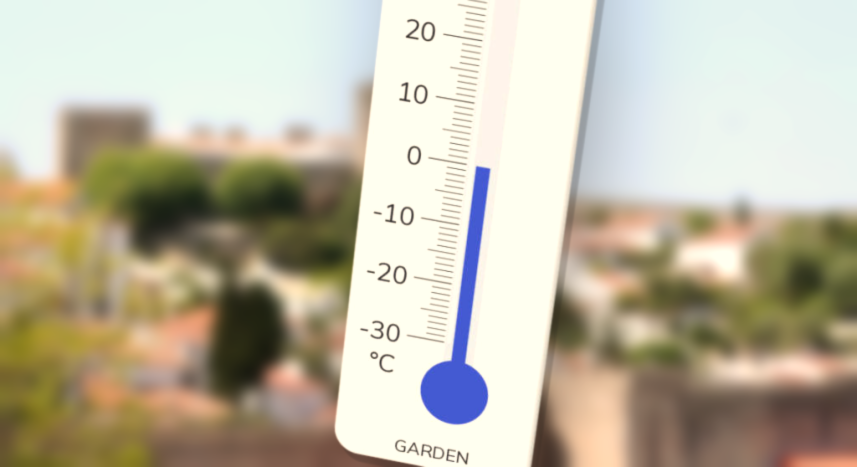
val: 0 °C
